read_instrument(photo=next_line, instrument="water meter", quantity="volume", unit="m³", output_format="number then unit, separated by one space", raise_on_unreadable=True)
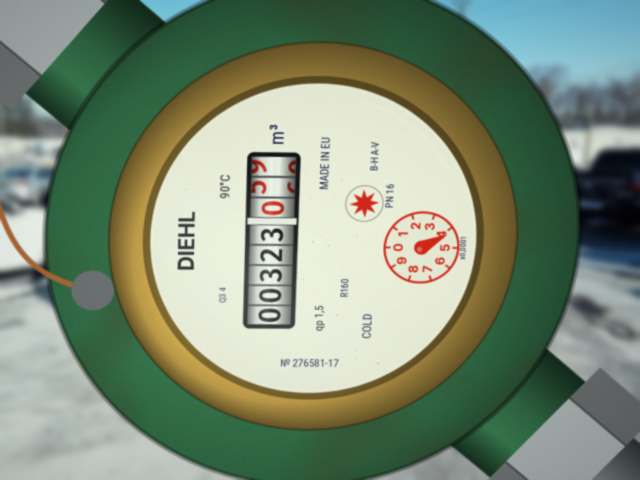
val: 323.0594 m³
